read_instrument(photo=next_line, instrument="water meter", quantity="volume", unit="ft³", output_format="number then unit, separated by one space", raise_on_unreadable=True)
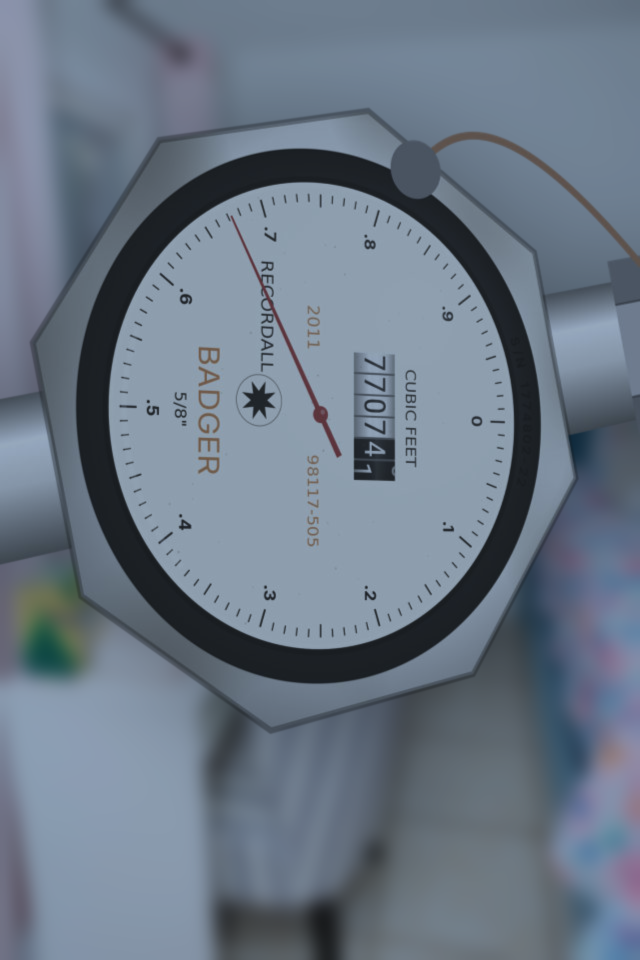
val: 770740.67 ft³
